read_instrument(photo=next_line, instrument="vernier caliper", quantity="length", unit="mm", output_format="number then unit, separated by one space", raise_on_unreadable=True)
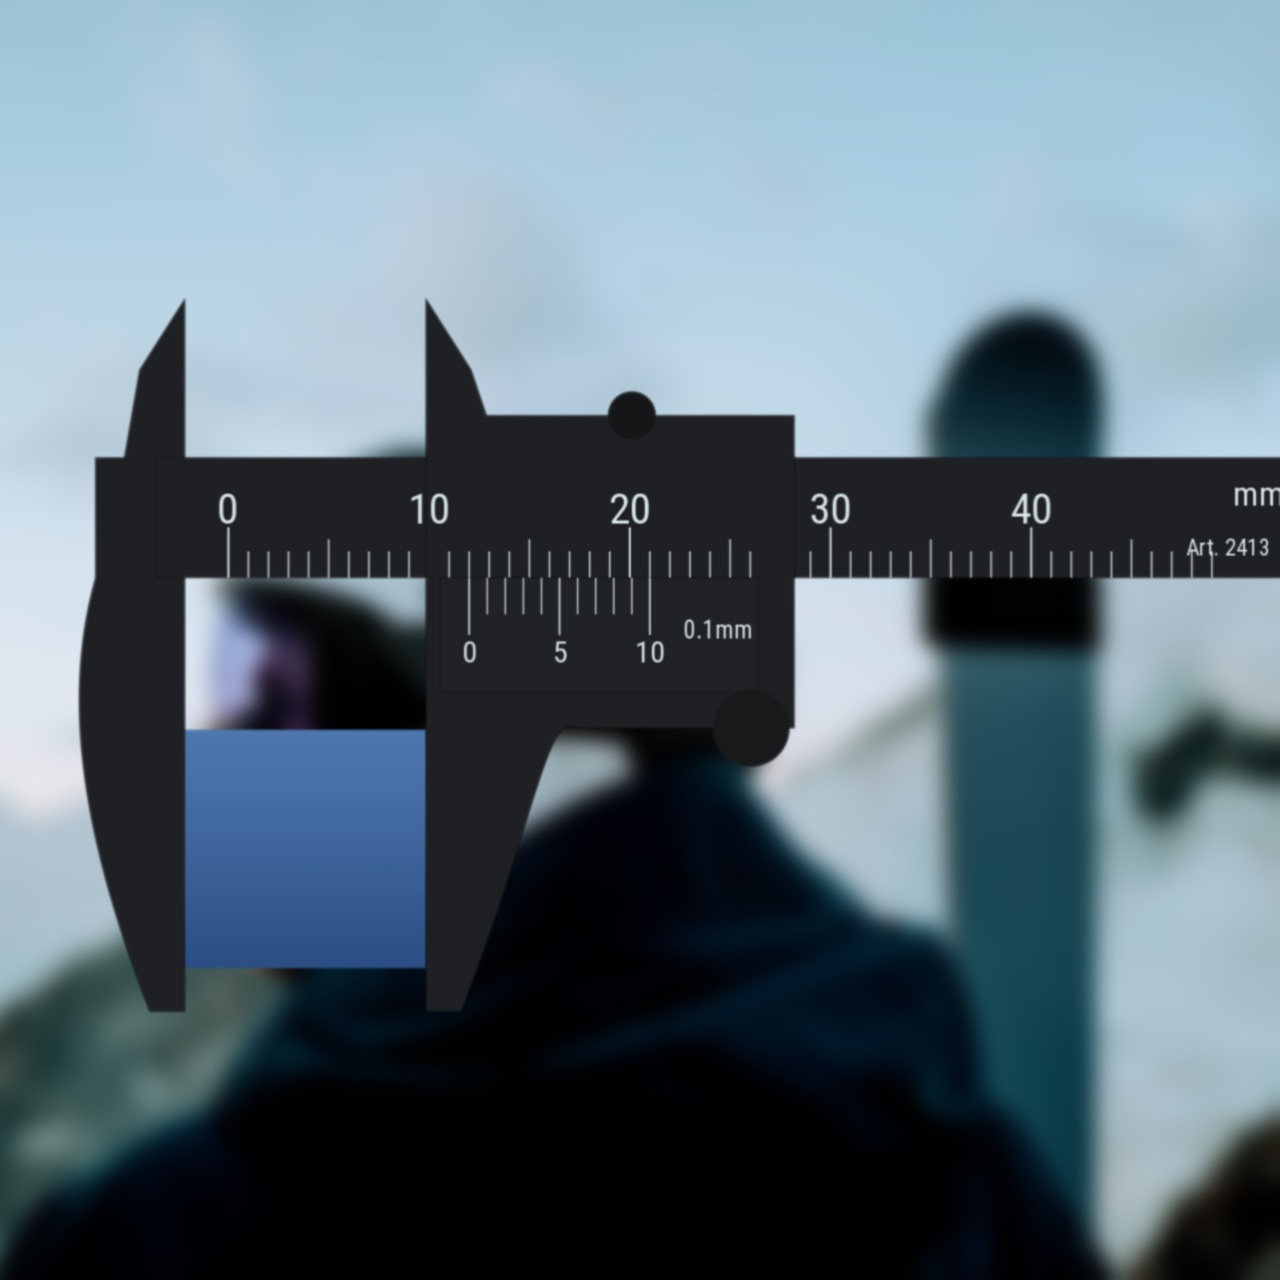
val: 12.0 mm
